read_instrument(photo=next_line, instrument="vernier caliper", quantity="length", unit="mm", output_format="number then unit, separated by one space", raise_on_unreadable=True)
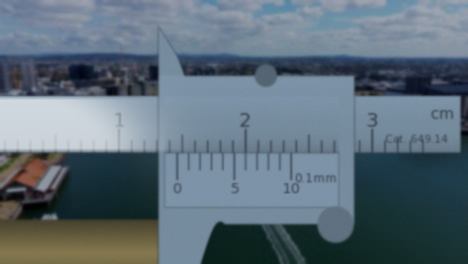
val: 14.6 mm
